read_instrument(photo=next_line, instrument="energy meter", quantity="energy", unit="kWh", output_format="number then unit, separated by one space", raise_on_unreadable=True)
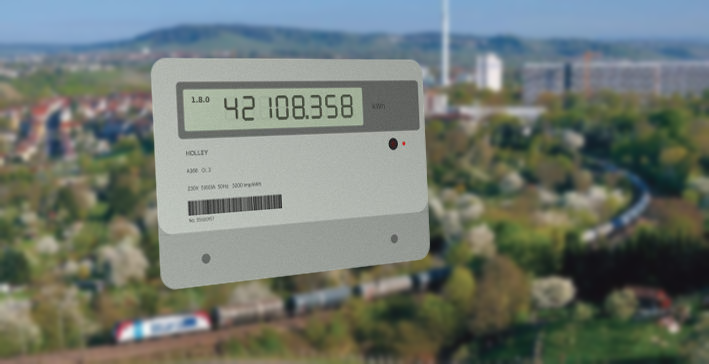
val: 42108.358 kWh
